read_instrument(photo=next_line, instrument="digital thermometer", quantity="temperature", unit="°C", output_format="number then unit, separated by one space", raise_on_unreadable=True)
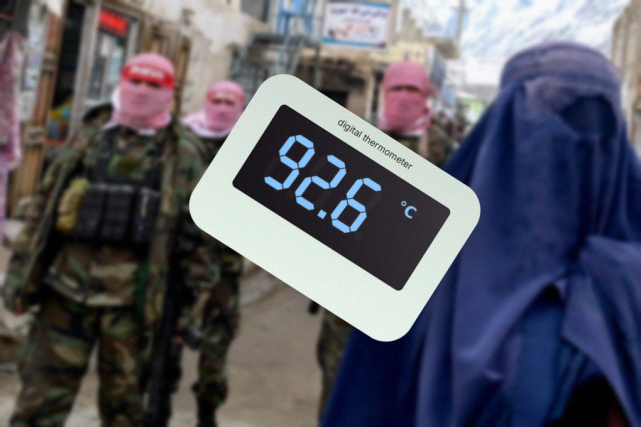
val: 92.6 °C
